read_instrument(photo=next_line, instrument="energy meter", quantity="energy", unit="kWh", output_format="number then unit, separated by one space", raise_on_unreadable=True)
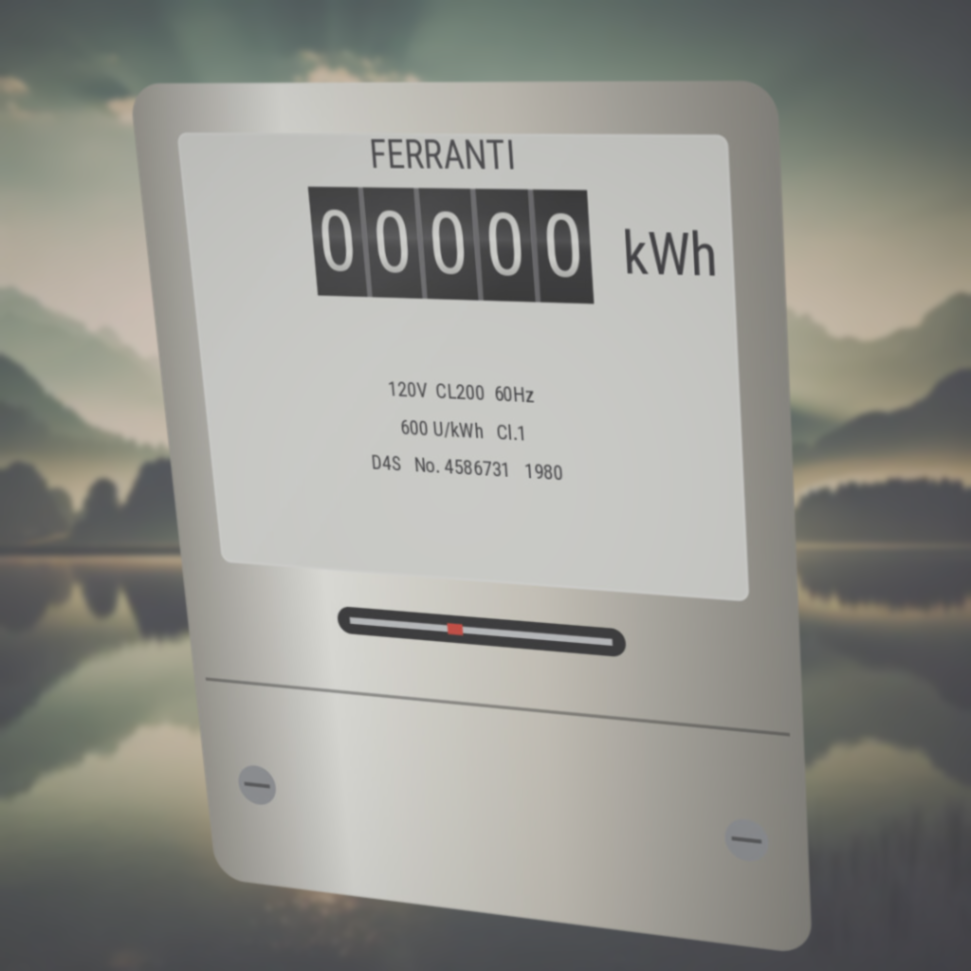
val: 0 kWh
